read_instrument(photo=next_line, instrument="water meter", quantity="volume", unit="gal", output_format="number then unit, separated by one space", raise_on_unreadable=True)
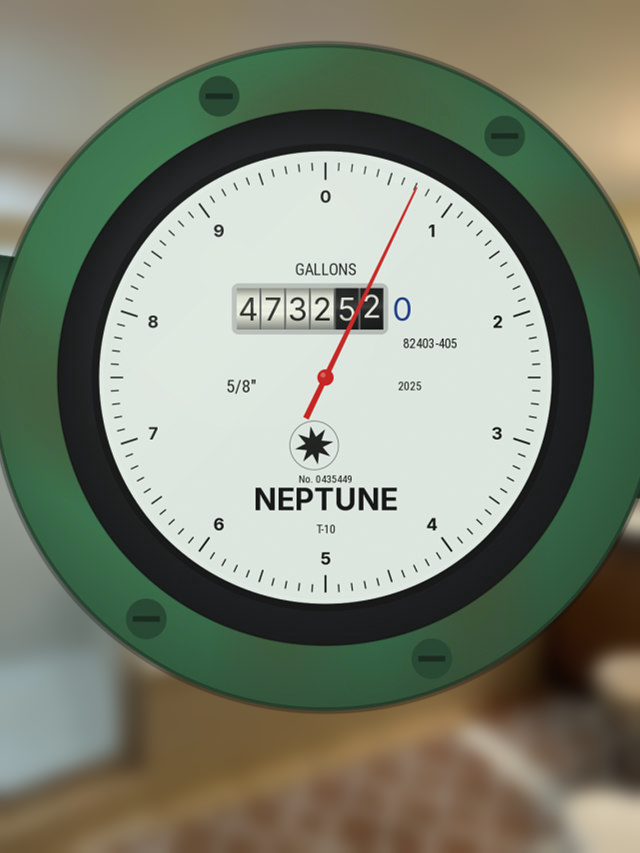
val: 4732520.7 gal
